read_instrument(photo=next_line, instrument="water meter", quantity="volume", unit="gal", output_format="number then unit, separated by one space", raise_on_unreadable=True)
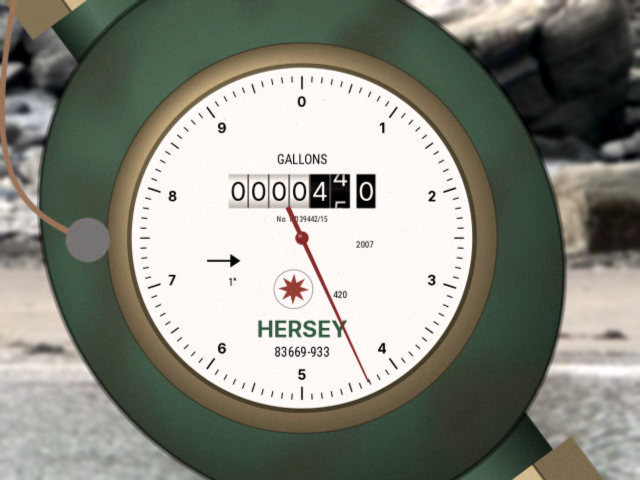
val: 444.3 gal
